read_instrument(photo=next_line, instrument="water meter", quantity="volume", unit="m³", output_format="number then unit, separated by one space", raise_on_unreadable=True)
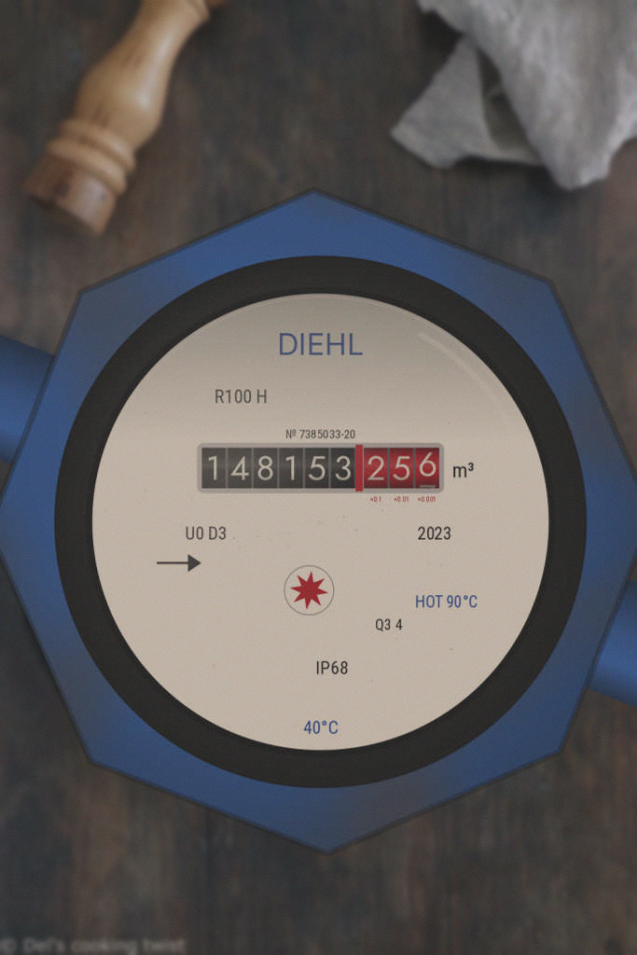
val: 148153.256 m³
